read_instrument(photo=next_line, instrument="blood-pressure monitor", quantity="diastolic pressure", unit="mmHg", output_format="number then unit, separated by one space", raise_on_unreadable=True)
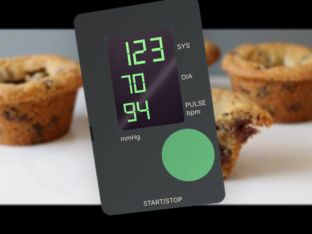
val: 70 mmHg
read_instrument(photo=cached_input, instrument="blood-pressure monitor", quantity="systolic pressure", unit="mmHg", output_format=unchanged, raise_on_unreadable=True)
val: 123 mmHg
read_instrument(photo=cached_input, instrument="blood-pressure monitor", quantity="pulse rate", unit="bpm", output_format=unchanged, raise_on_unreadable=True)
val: 94 bpm
